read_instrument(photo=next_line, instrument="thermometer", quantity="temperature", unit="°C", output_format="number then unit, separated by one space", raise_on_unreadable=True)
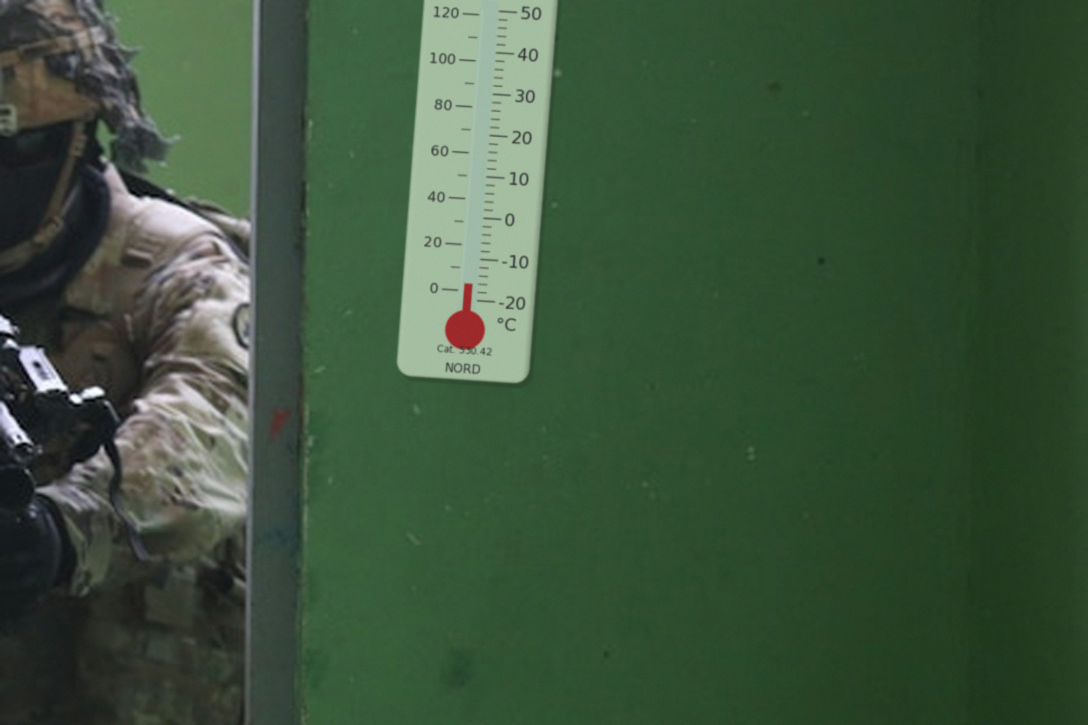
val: -16 °C
